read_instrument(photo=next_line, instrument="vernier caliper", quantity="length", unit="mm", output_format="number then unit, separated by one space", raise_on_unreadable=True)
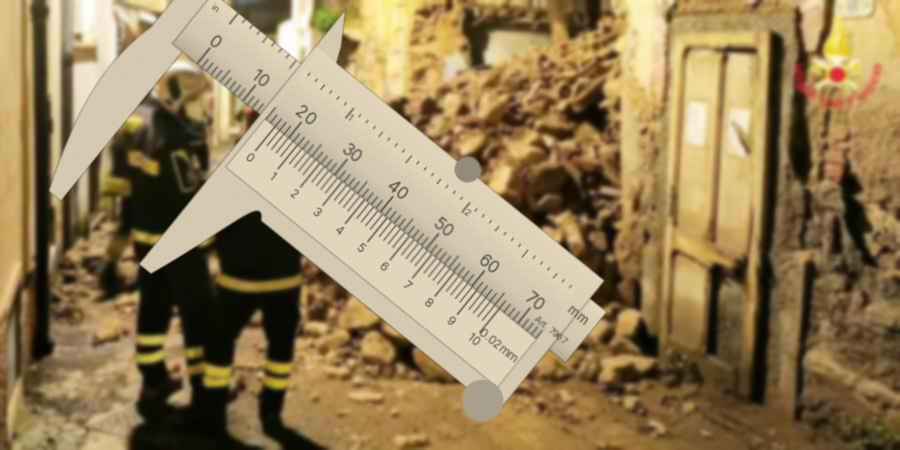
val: 17.0 mm
